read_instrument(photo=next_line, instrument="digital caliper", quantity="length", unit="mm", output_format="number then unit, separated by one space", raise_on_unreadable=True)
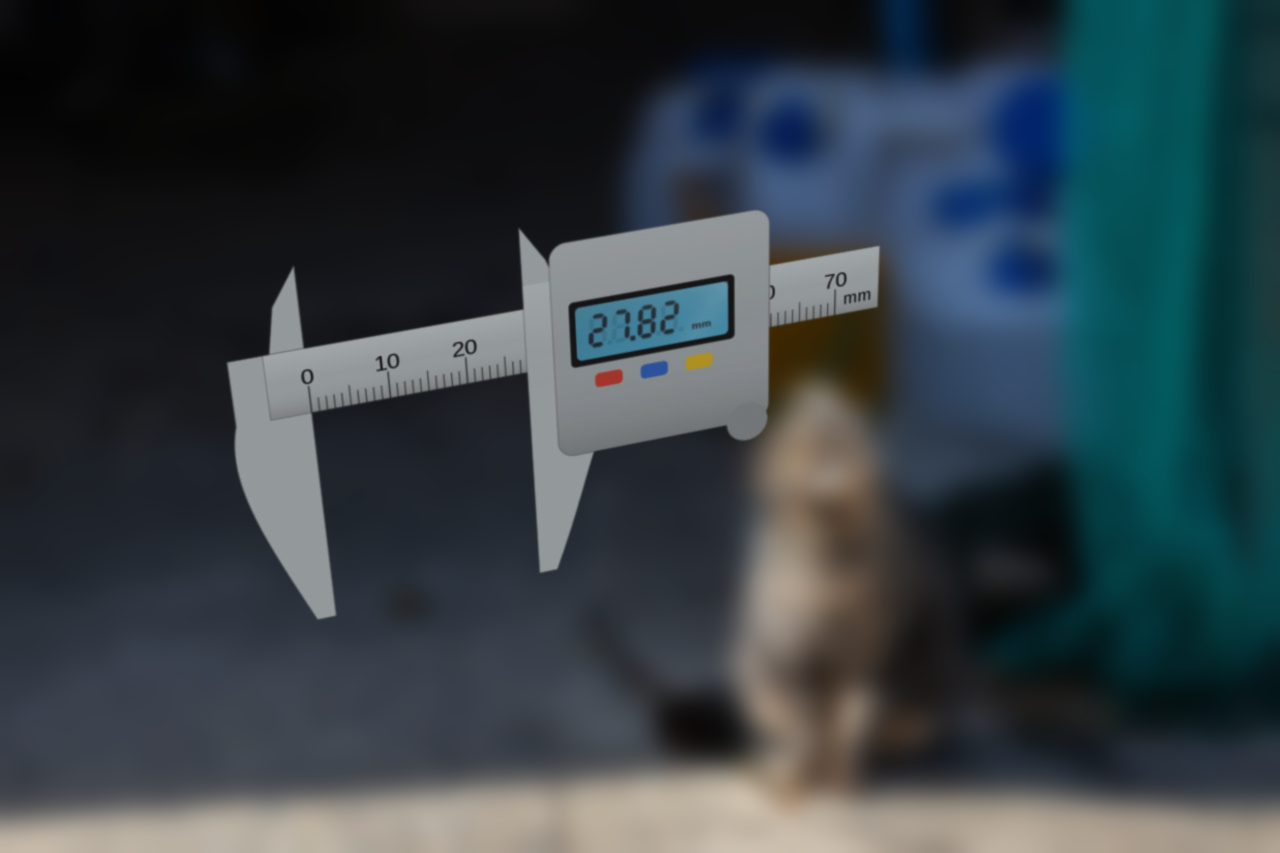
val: 27.82 mm
